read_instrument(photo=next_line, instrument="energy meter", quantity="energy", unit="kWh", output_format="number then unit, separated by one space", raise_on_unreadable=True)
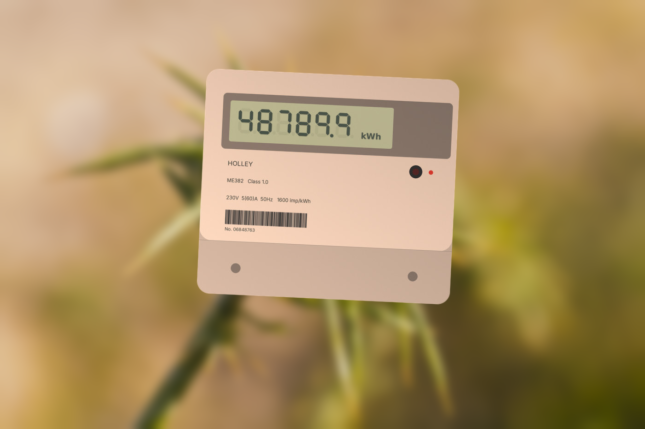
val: 48789.9 kWh
